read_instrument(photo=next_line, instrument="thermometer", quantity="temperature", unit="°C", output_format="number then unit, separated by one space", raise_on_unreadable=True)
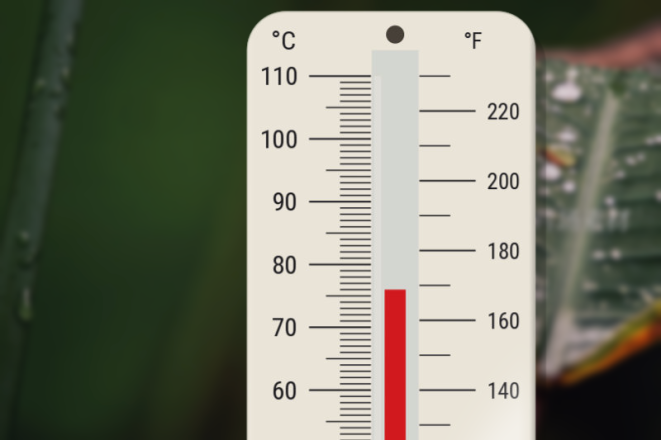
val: 76 °C
